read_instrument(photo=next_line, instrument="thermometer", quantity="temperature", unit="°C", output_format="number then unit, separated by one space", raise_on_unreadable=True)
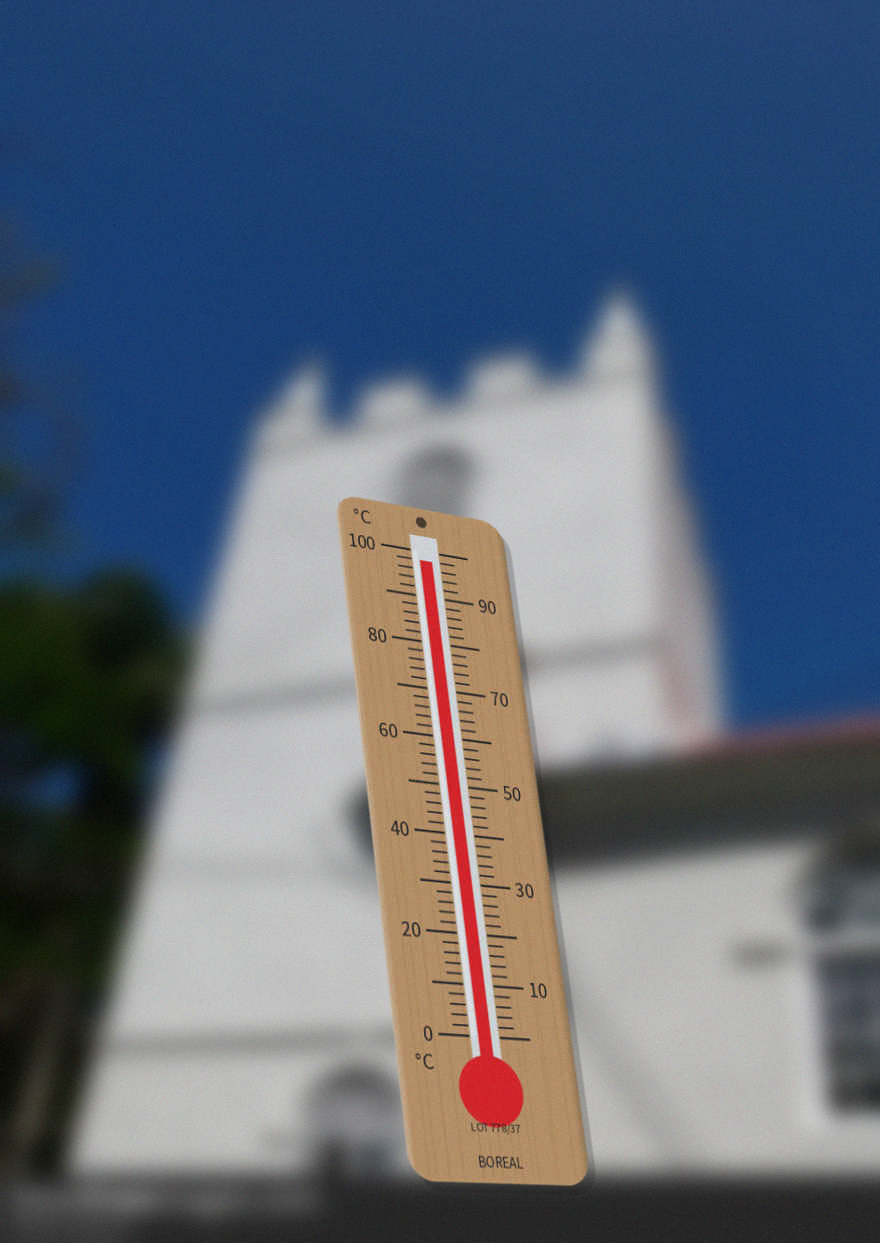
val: 98 °C
